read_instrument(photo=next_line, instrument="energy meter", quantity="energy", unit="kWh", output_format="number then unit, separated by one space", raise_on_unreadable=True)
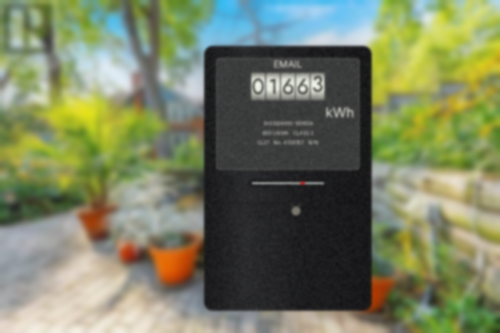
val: 1663 kWh
